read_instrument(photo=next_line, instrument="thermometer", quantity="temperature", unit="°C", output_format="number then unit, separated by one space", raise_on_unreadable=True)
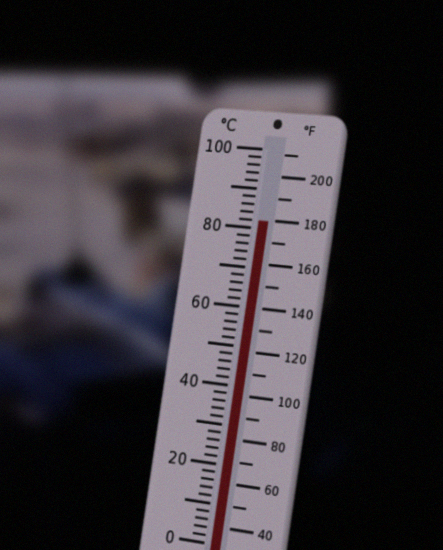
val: 82 °C
